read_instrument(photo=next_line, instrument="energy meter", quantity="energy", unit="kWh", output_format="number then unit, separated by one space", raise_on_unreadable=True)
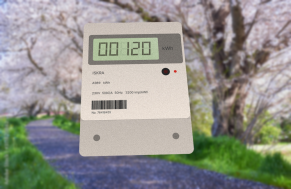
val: 120 kWh
